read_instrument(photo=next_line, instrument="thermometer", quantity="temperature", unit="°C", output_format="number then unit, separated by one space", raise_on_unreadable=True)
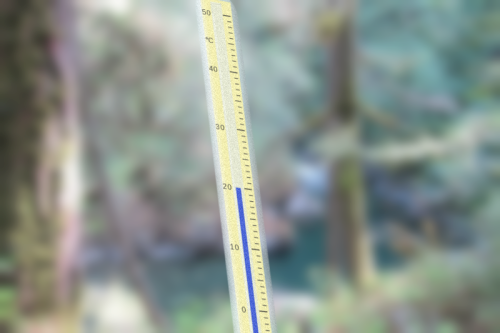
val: 20 °C
